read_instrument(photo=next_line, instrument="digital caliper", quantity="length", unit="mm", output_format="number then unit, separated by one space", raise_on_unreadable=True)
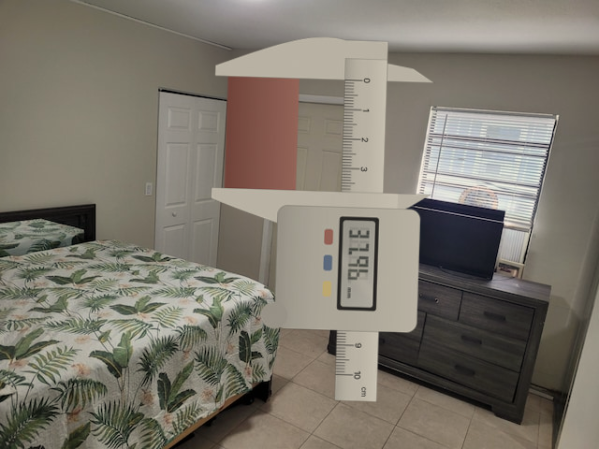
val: 37.96 mm
